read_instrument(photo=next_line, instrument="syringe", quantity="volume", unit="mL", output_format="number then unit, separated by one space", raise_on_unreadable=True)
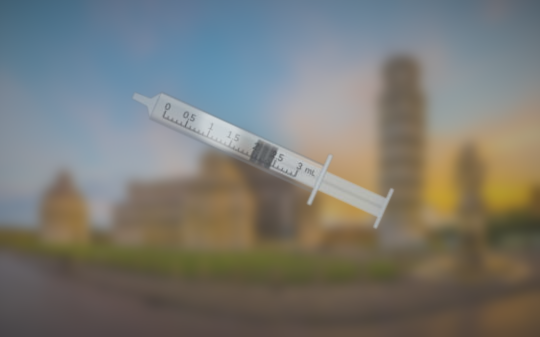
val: 2 mL
